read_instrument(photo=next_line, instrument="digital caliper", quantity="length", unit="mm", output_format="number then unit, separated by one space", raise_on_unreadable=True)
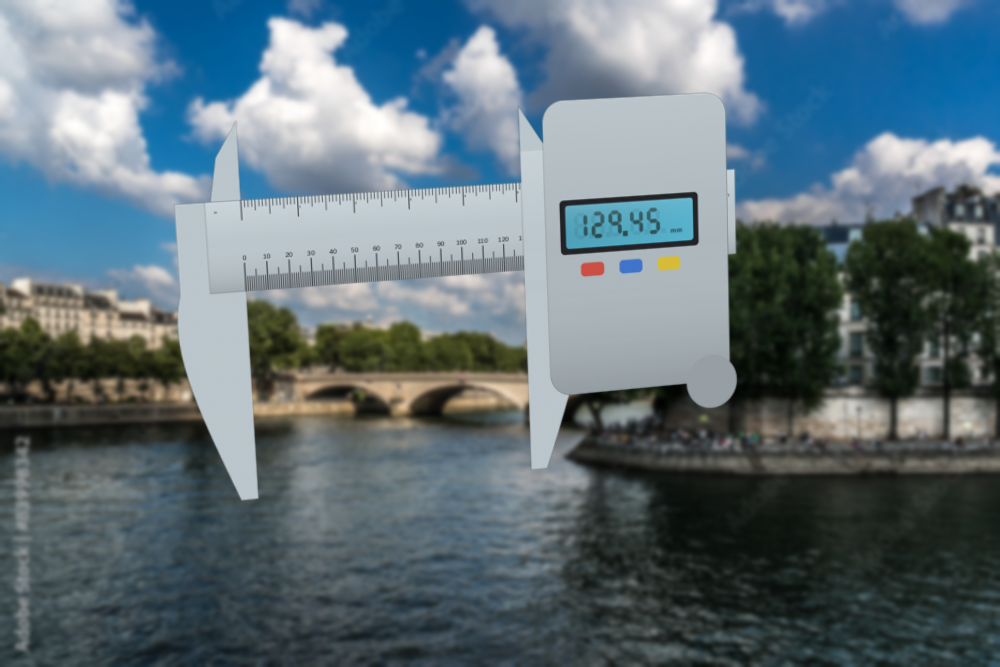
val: 129.45 mm
